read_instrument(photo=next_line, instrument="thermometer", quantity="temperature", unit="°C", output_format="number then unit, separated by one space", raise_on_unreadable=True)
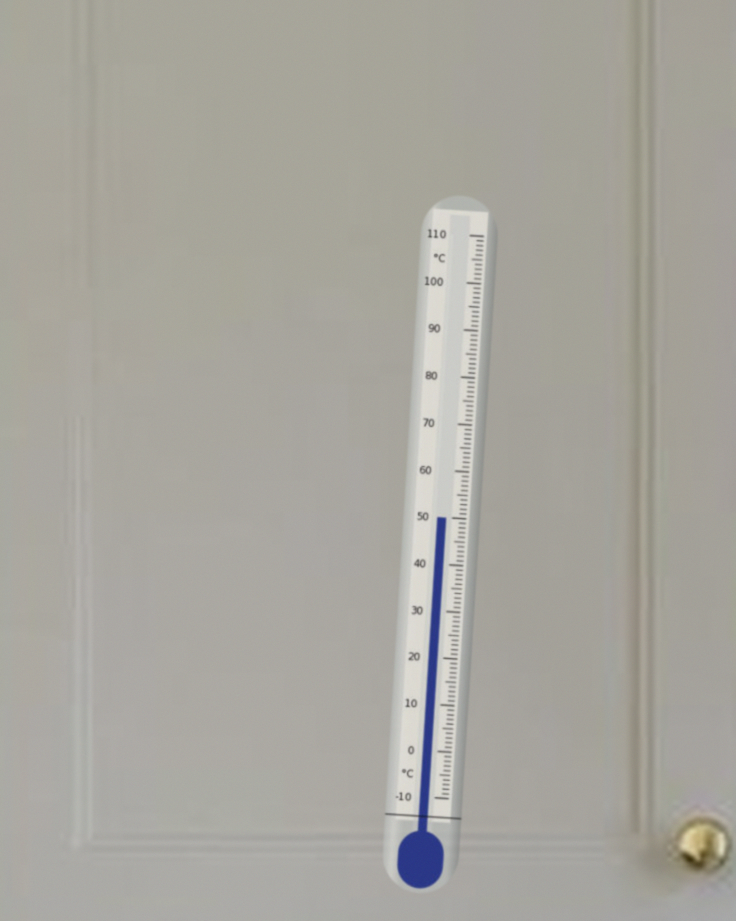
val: 50 °C
